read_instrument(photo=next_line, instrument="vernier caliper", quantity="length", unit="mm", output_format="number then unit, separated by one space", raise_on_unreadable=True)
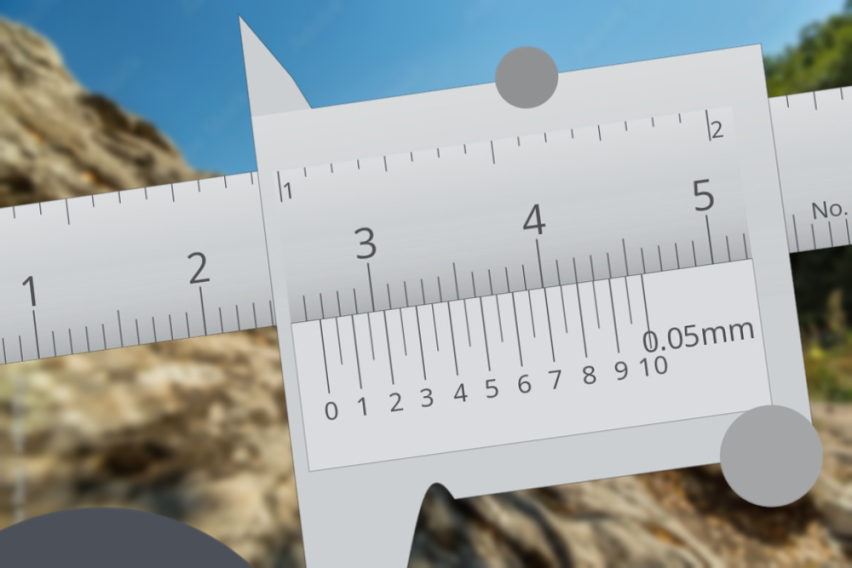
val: 26.8 mm
